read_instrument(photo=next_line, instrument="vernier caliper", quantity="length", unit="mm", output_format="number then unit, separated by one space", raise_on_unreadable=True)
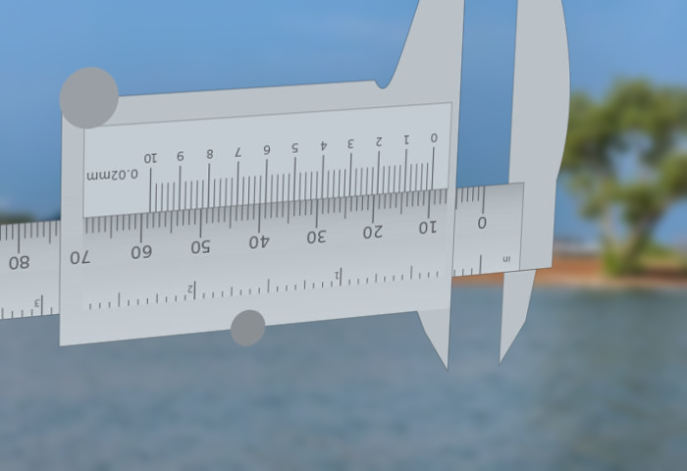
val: 9.6 mm
